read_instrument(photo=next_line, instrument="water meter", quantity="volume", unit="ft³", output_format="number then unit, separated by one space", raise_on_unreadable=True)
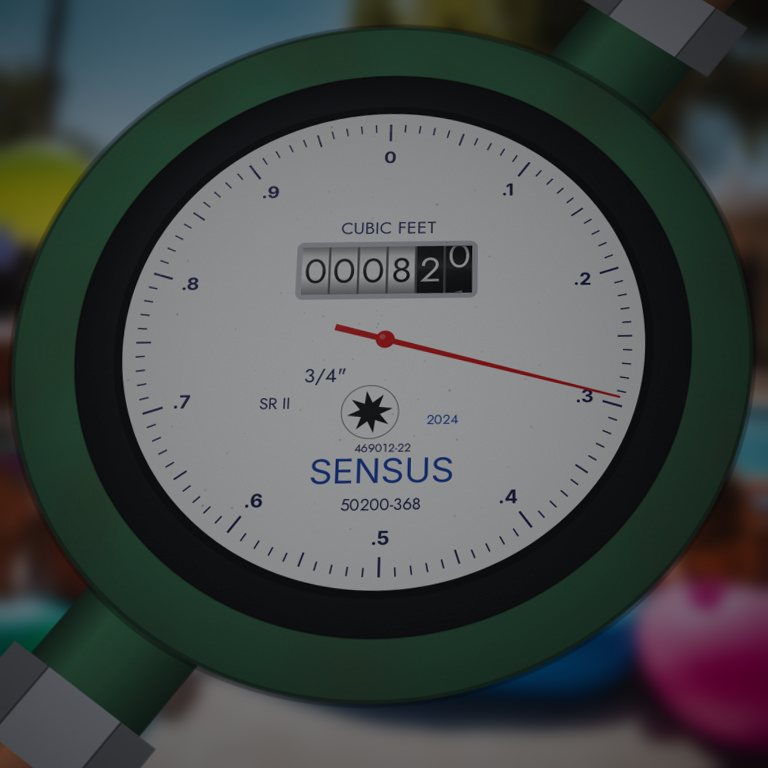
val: 820.29 ft³
